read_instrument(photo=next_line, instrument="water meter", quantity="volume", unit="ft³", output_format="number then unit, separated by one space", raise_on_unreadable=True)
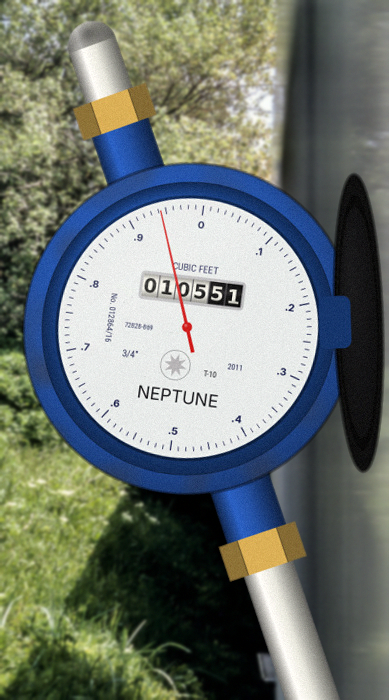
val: 10550.94 ft³
